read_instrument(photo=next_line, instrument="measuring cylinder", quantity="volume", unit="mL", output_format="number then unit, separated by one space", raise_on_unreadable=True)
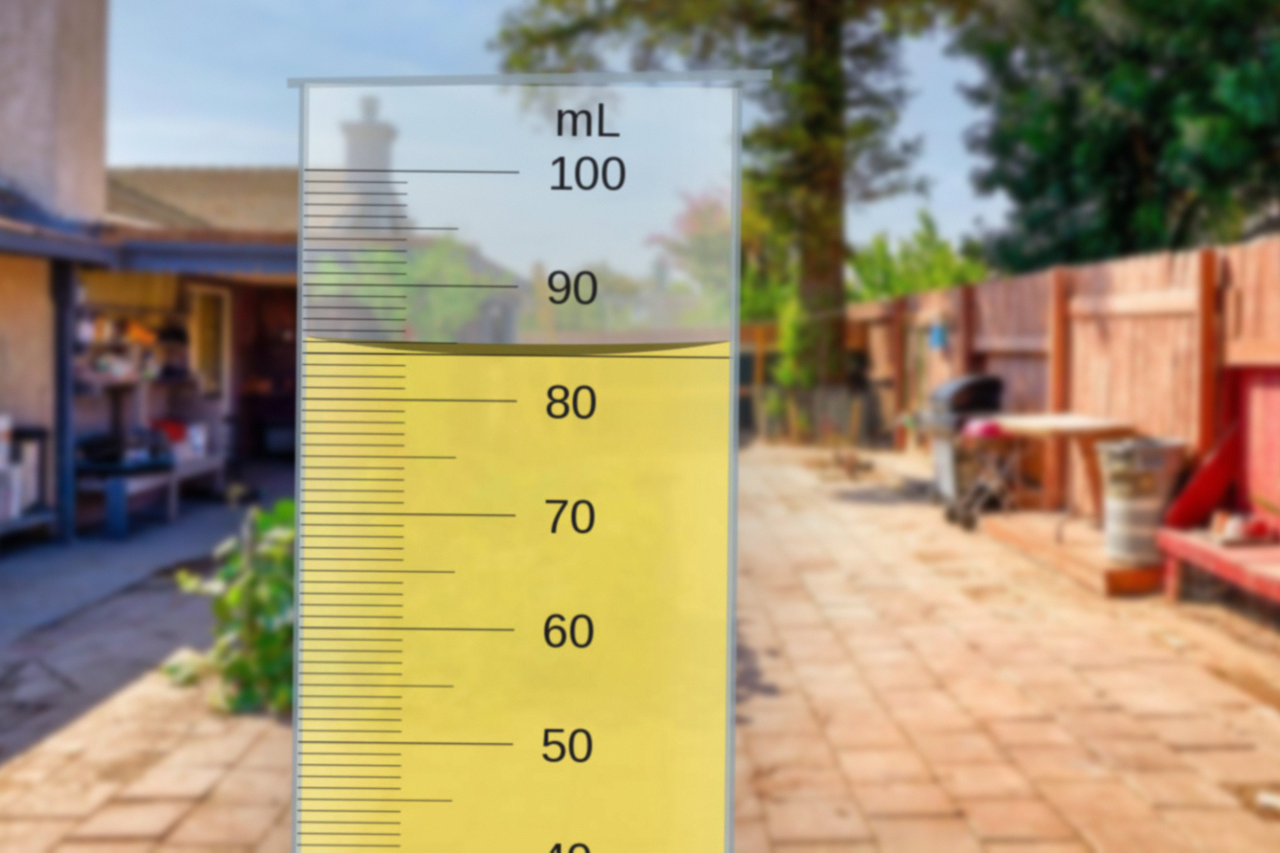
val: 84 mL
